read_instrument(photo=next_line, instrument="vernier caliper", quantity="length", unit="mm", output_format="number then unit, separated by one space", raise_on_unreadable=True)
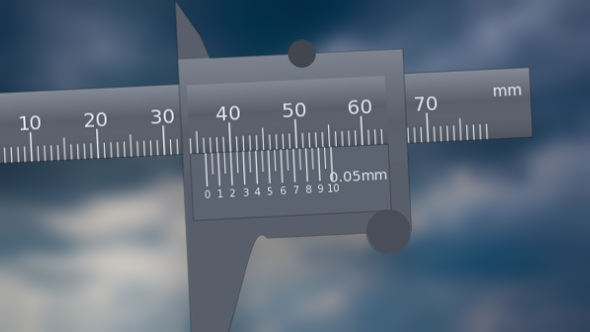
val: 36.2 mm
